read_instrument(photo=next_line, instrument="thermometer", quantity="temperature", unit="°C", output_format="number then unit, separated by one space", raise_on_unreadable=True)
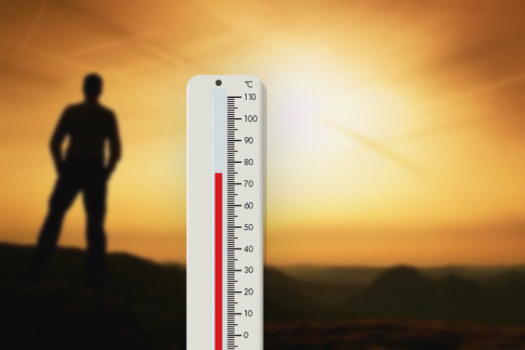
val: 75 °C
